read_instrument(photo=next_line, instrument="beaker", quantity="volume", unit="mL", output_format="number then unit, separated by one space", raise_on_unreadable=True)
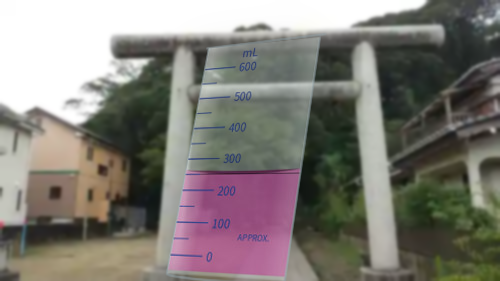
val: 250 mL
